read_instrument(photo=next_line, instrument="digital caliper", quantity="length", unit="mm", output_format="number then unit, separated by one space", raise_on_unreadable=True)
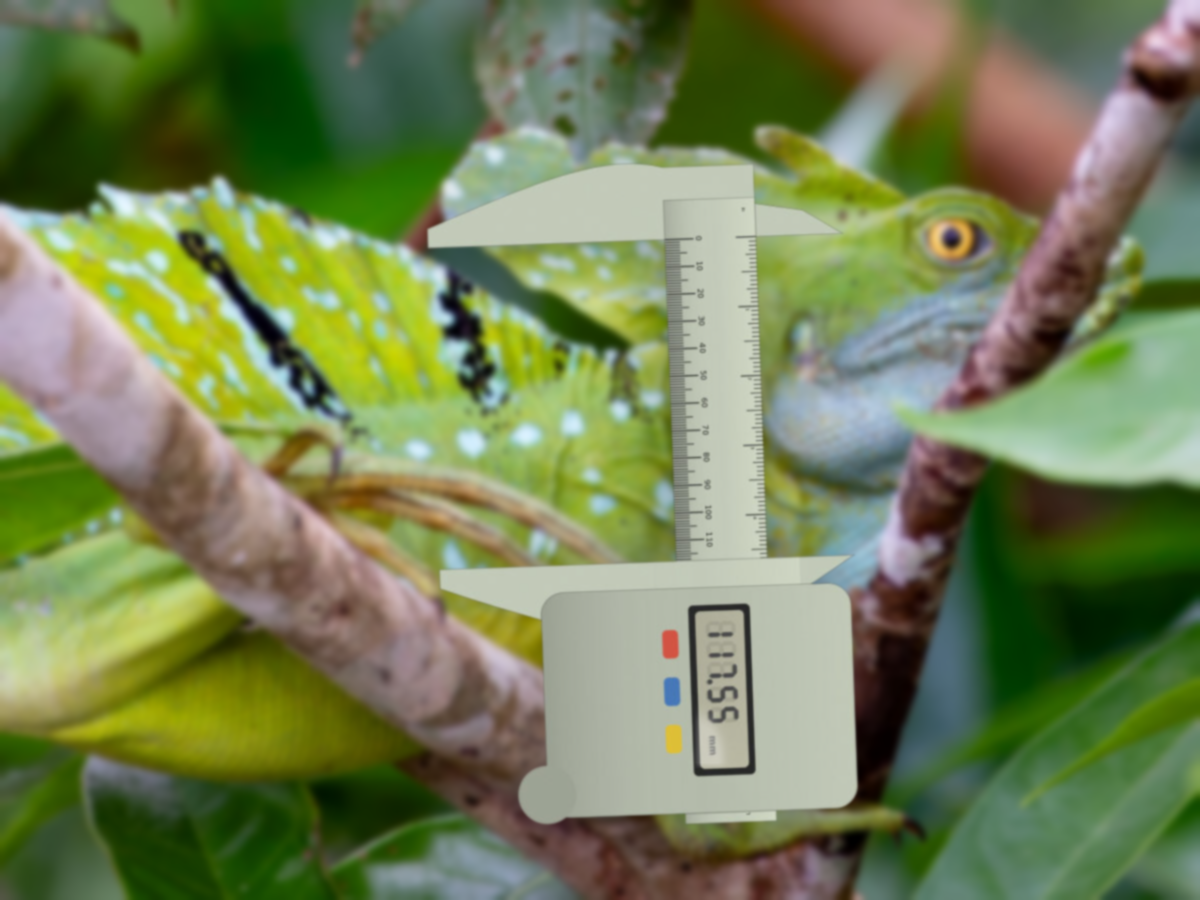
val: 117.55 mm
